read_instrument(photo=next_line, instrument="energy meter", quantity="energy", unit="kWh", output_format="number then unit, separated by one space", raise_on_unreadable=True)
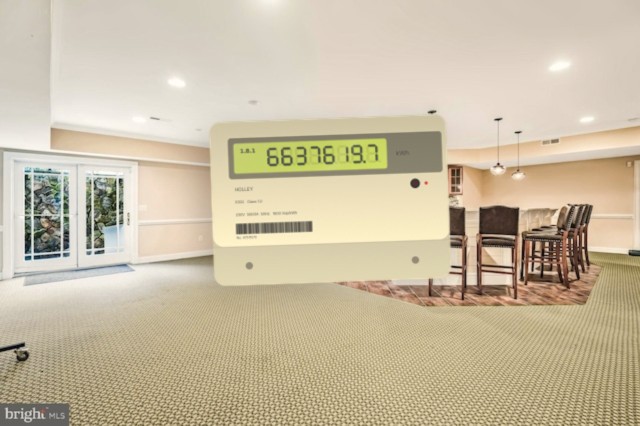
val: 6637619.7 kWh
